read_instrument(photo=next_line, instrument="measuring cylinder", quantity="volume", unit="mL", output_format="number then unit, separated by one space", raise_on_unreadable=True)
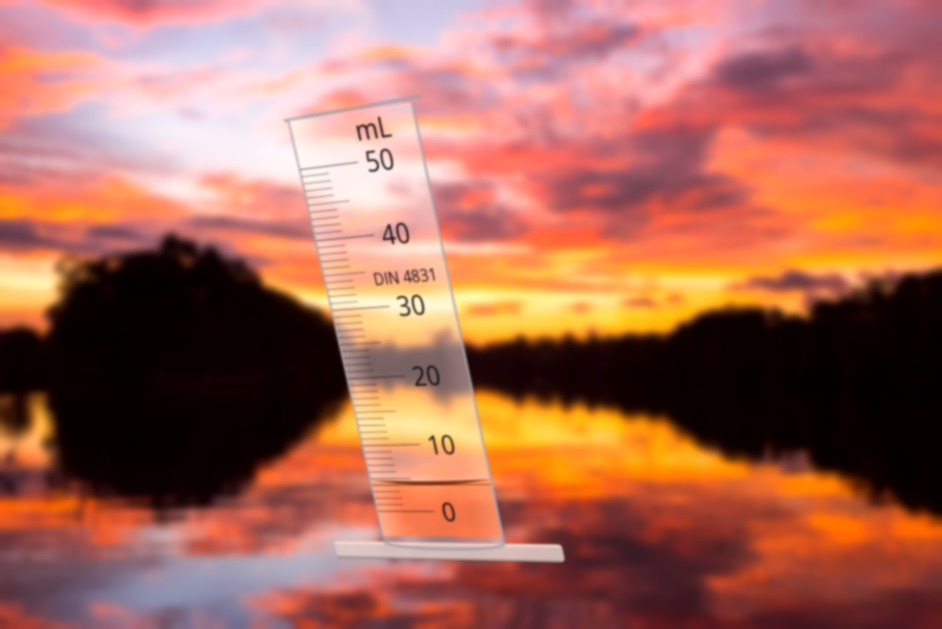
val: 4 mL
